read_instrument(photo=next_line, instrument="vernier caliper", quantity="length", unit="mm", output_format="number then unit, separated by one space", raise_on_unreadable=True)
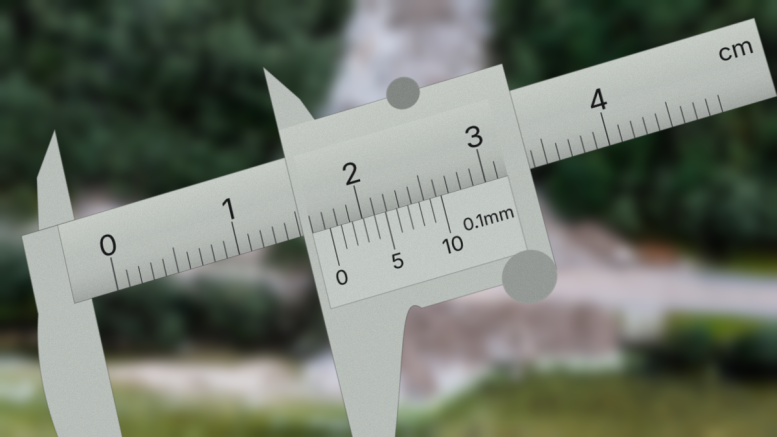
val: 17.4 mm
